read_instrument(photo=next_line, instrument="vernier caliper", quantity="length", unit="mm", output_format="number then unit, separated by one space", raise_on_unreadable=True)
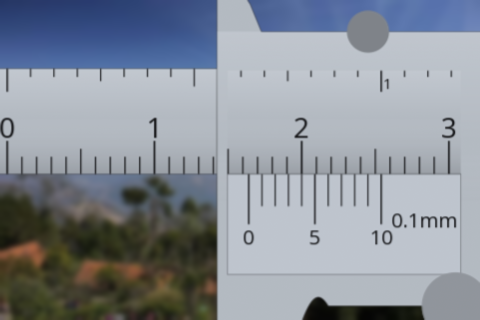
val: 16.4 mm
